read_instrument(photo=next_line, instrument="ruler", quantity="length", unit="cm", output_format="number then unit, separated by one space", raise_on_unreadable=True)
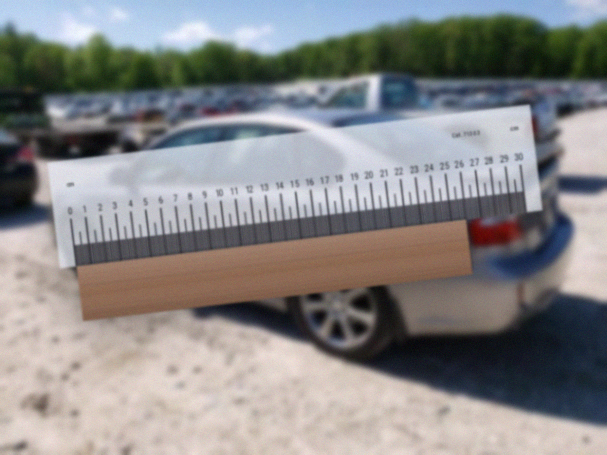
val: 26 cm
